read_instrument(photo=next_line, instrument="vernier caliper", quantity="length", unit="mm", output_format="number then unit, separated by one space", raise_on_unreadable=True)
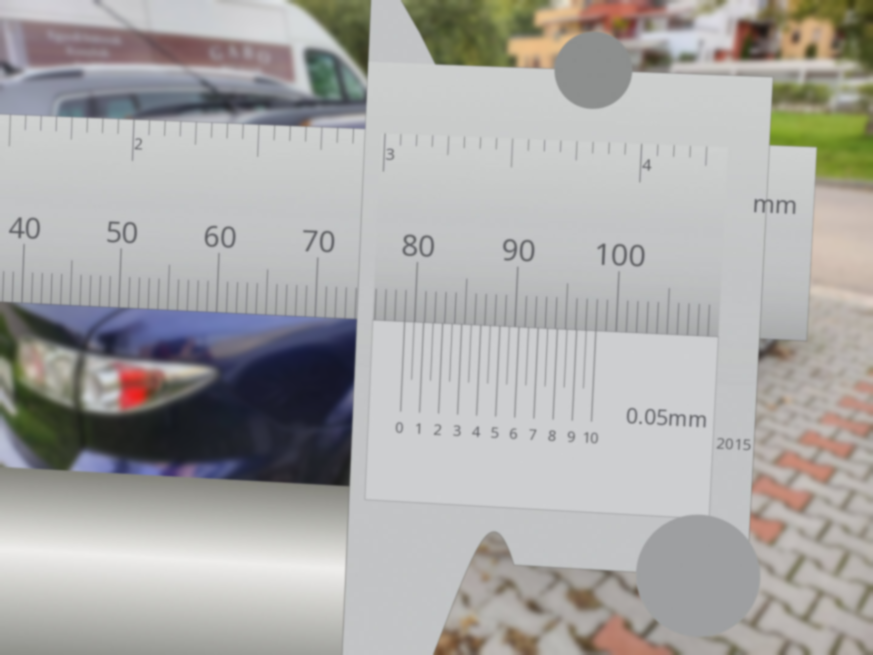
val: 79.0 mm
